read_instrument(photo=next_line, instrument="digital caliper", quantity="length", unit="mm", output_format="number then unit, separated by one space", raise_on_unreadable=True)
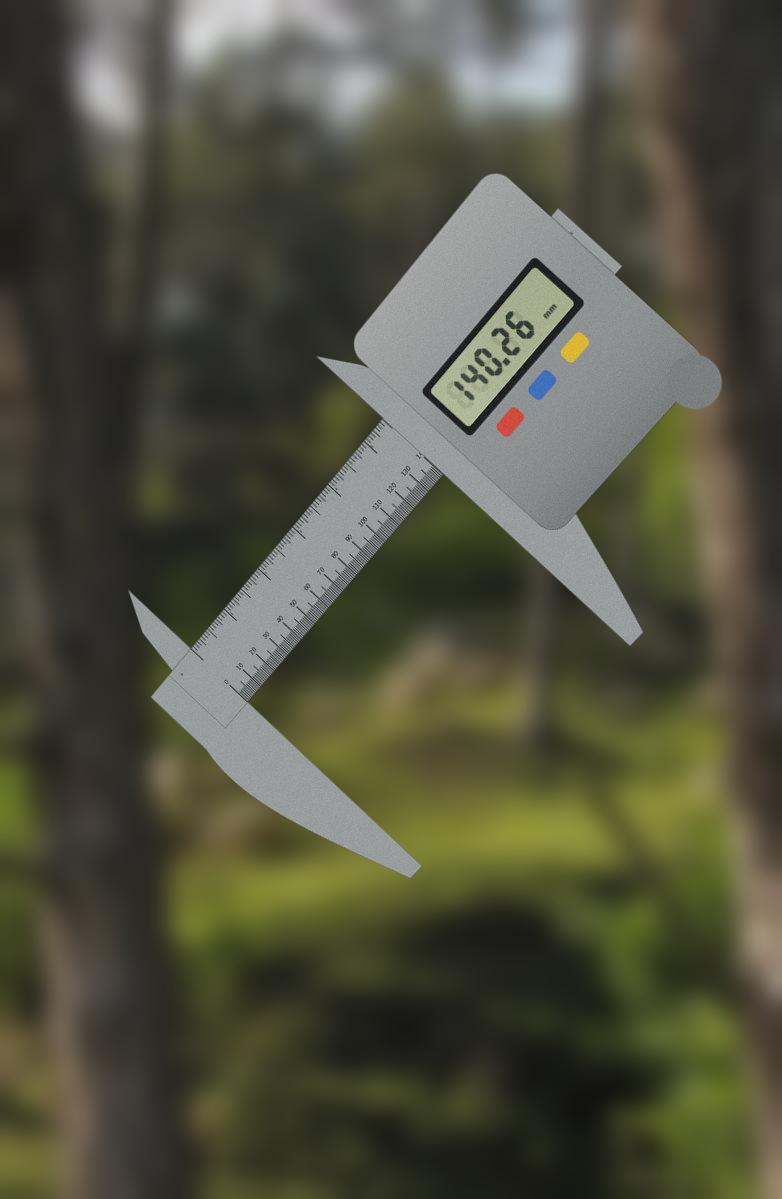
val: 140.26 mm
